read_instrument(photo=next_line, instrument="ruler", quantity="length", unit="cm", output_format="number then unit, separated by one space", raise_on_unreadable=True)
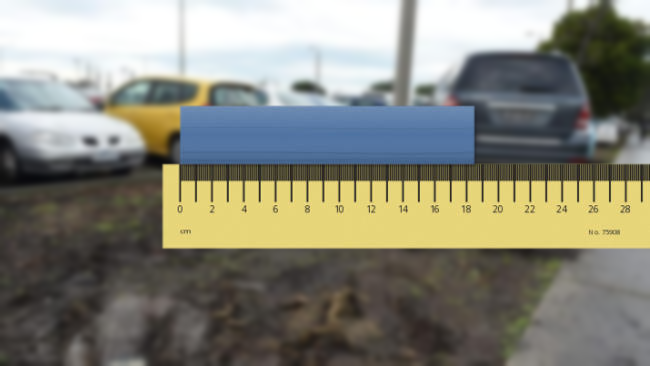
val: 18.5 cm
